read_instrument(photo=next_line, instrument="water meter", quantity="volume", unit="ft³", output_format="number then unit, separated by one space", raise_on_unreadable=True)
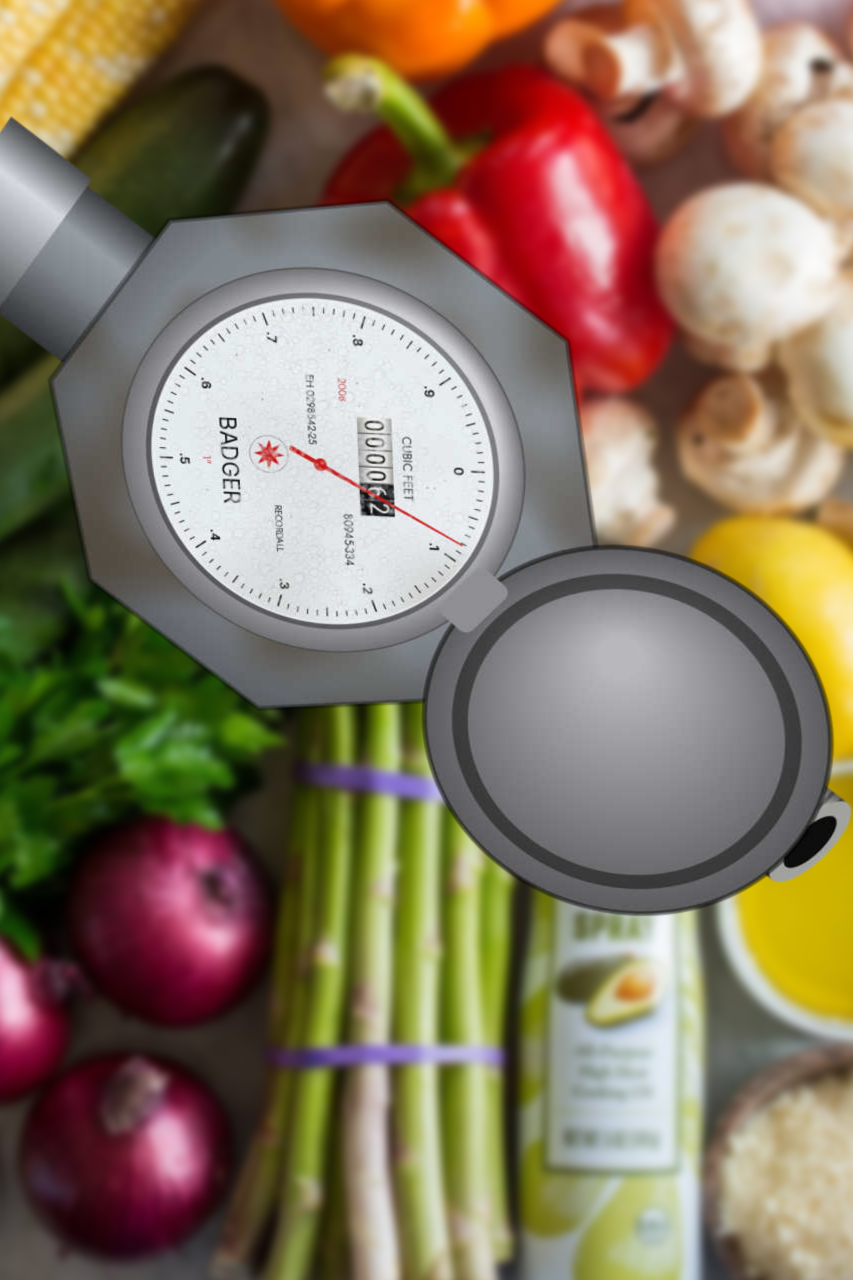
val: 62.08 ft³
